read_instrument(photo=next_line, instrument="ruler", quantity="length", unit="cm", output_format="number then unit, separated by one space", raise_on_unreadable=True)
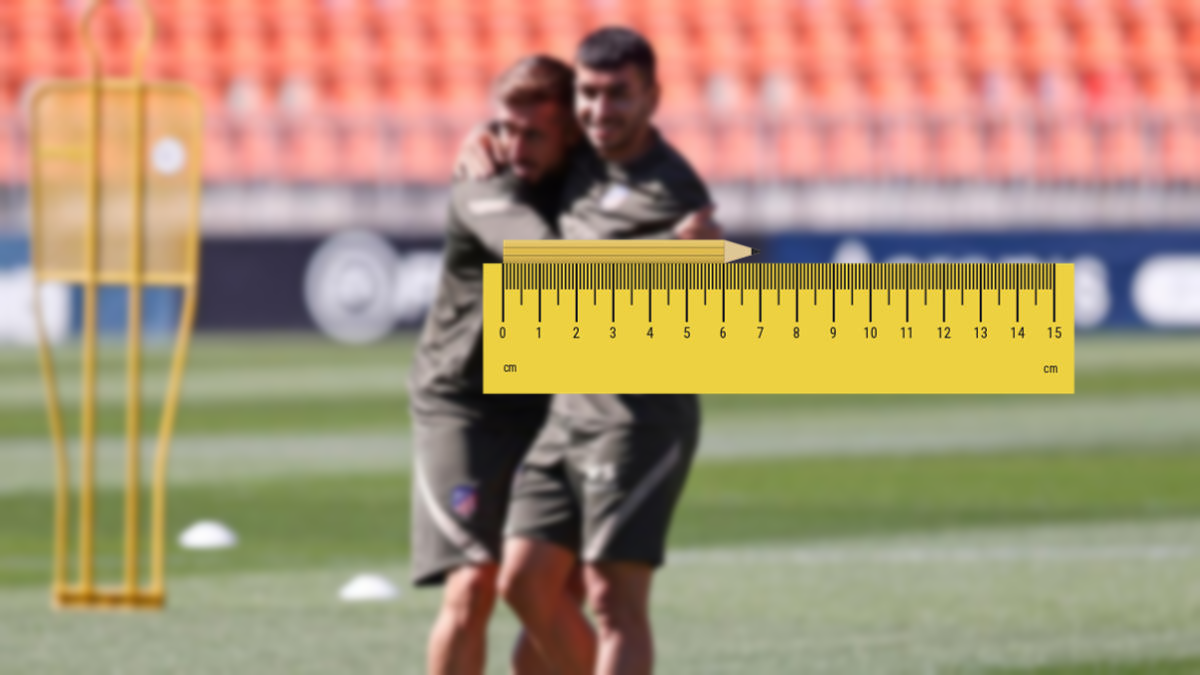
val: 7 cm
